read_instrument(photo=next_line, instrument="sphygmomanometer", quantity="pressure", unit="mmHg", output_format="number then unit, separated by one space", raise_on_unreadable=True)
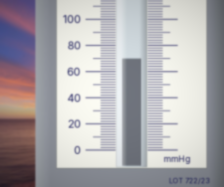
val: 70 mmHg
